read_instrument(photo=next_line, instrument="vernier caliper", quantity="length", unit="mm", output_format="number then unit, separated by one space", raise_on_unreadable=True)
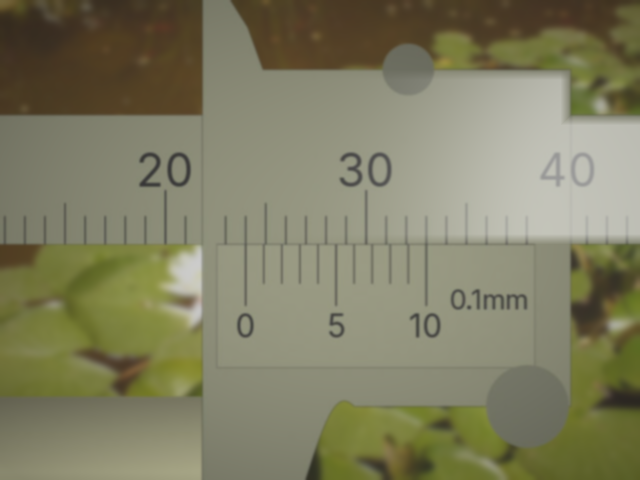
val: 24.0 mm
